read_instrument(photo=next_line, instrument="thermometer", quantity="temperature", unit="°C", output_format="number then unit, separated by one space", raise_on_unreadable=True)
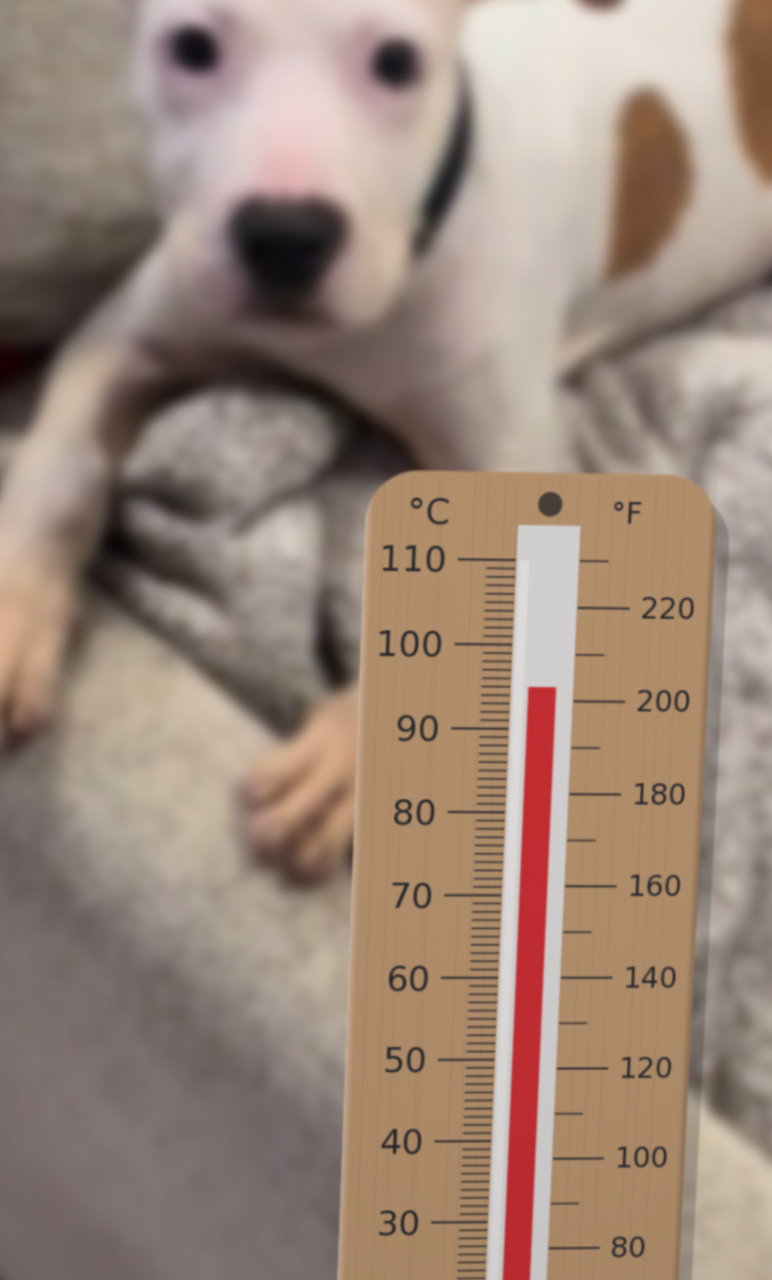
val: 95 °C
